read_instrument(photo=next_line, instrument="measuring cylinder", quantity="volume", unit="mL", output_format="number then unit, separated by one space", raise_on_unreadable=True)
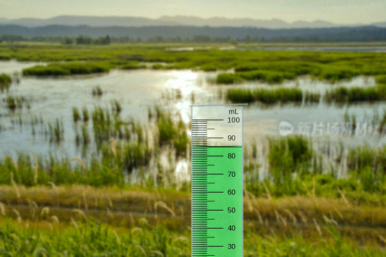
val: 85 mL
